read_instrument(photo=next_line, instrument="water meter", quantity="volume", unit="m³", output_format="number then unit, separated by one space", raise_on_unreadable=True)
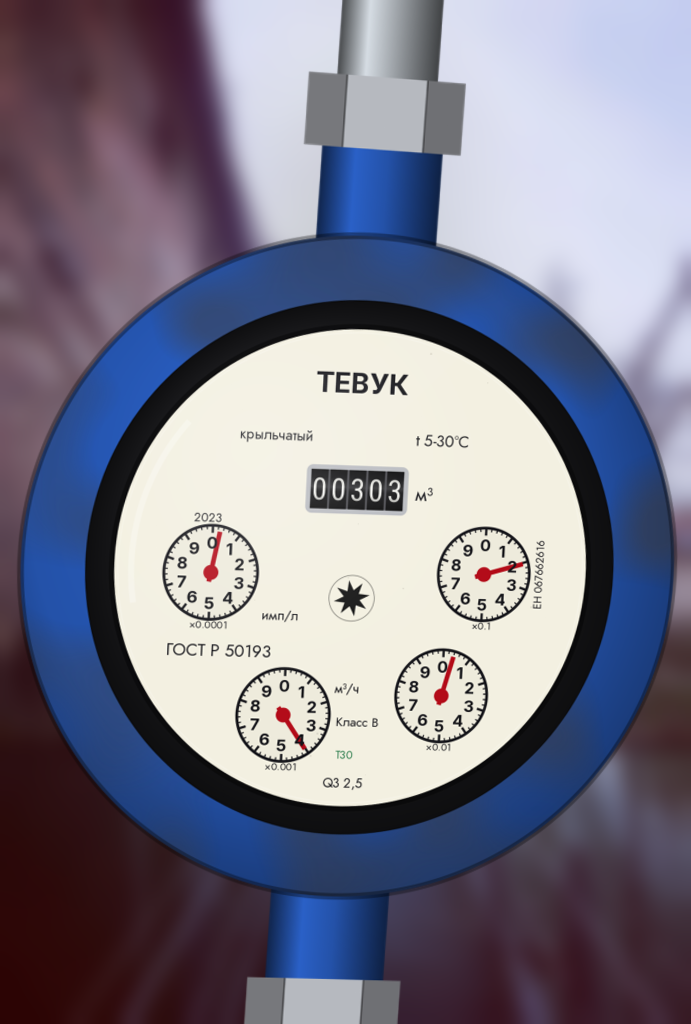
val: 303.2040 m³
